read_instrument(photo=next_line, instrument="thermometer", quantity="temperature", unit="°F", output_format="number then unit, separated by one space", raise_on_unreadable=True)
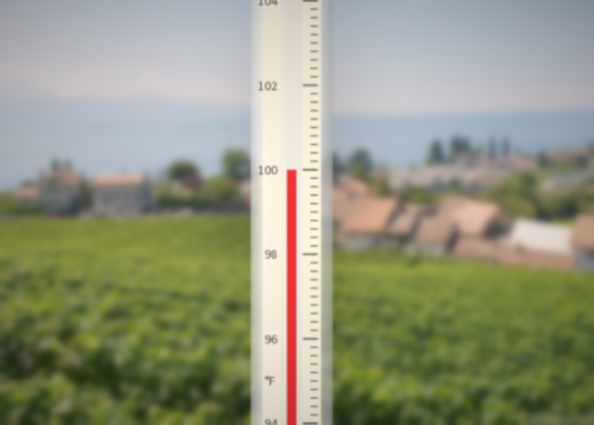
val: 100 °F
